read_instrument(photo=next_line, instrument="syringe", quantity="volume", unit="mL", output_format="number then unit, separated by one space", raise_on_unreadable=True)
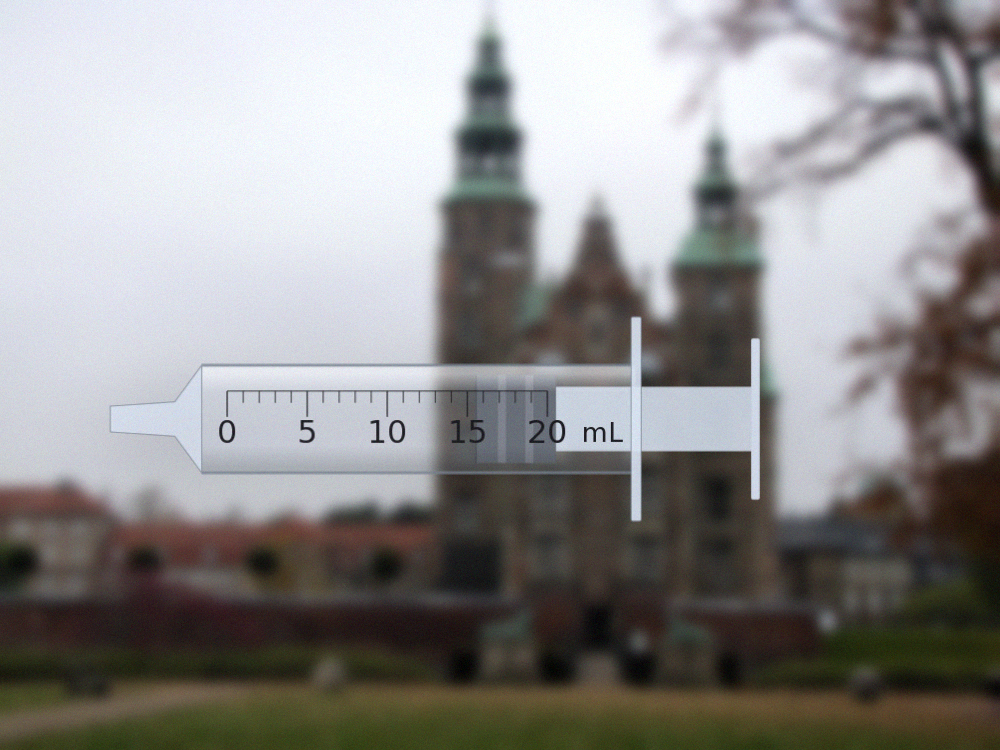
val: 15.5 mL
